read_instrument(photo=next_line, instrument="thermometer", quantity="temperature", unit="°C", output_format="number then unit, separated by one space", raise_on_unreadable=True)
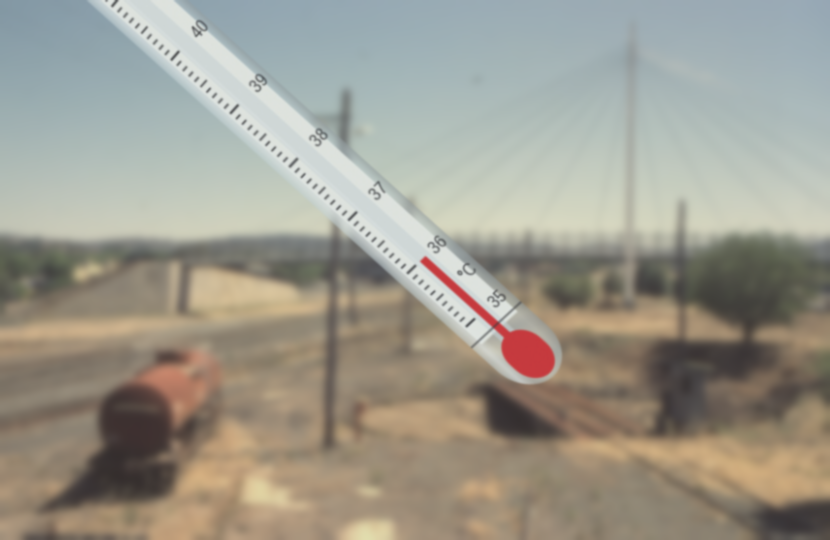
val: 36 °C
